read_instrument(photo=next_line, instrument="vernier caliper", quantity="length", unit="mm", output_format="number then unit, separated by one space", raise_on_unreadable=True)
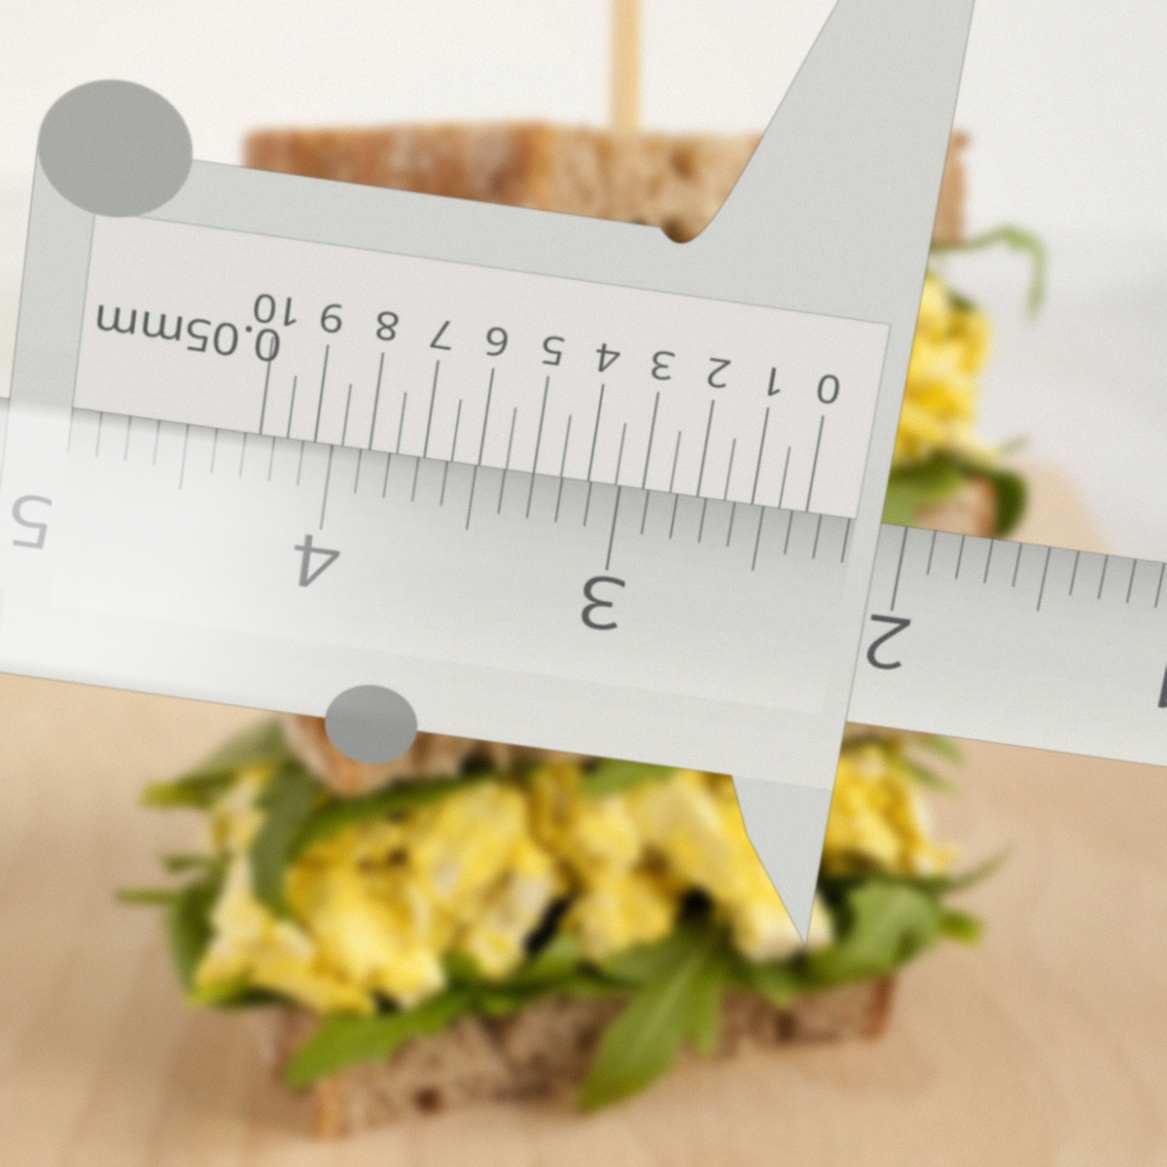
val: 23.50 mm
